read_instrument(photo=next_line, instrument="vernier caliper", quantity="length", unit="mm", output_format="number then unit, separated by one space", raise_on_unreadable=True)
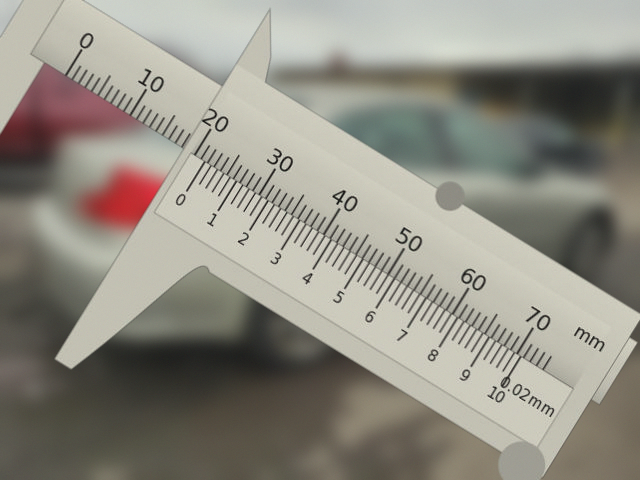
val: 21.6 mm
